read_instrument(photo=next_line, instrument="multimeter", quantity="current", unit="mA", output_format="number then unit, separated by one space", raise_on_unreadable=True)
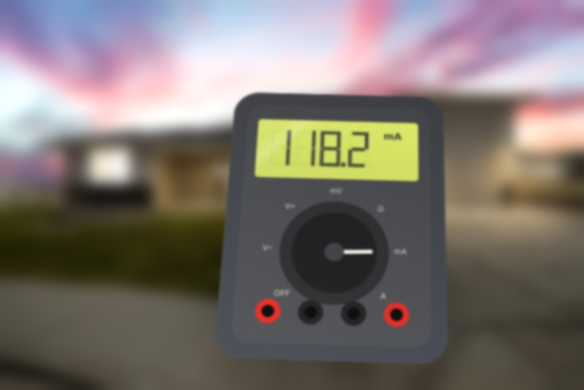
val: 118.2 mA
